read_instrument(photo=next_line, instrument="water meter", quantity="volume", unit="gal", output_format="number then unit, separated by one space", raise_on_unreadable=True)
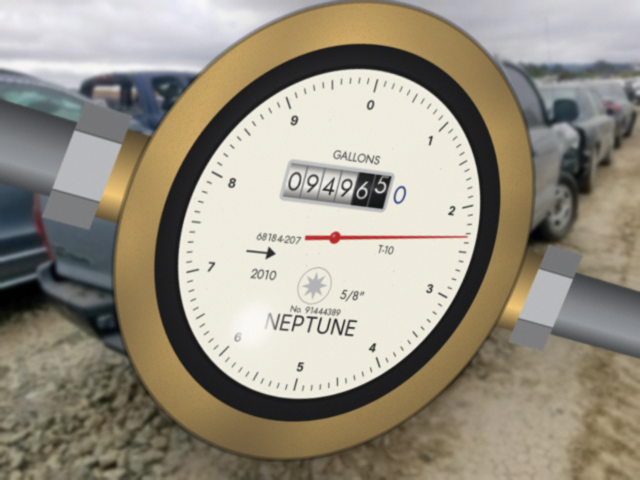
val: 949652.3 gal
